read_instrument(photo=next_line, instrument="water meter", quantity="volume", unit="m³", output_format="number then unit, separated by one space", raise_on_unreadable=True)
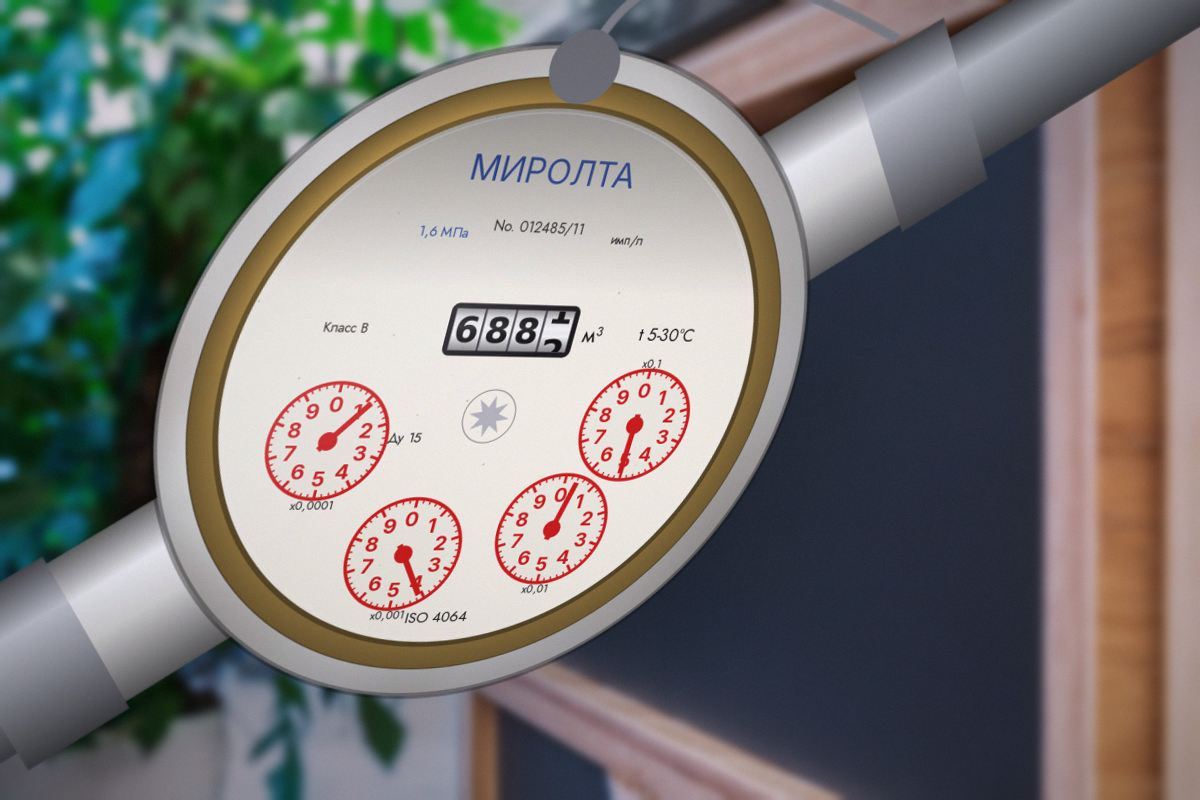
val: 6881.5041 m³
